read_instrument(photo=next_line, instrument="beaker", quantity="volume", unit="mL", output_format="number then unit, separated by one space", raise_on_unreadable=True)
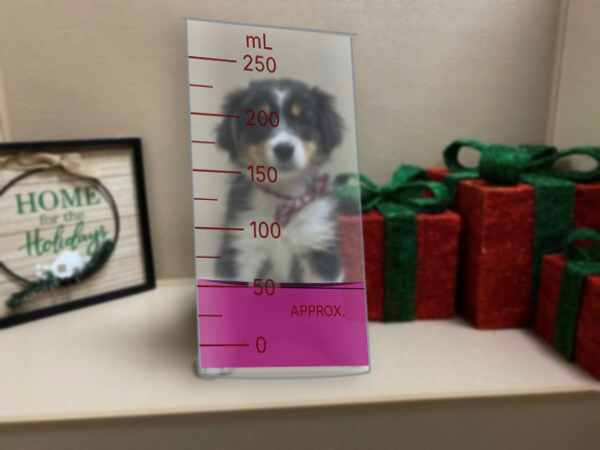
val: 50 mL
